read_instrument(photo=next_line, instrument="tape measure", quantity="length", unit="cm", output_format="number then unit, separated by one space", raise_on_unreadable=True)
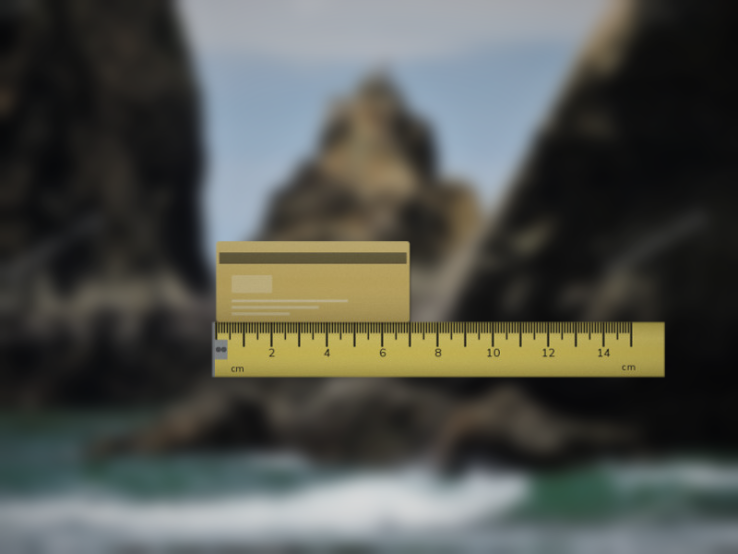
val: 7 cm
